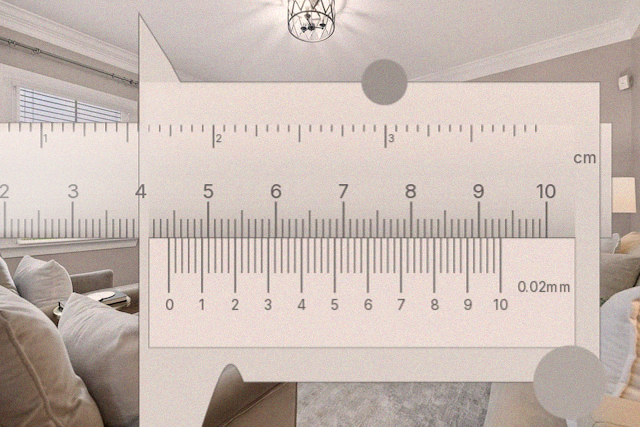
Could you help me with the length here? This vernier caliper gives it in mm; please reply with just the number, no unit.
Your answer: 44.2
